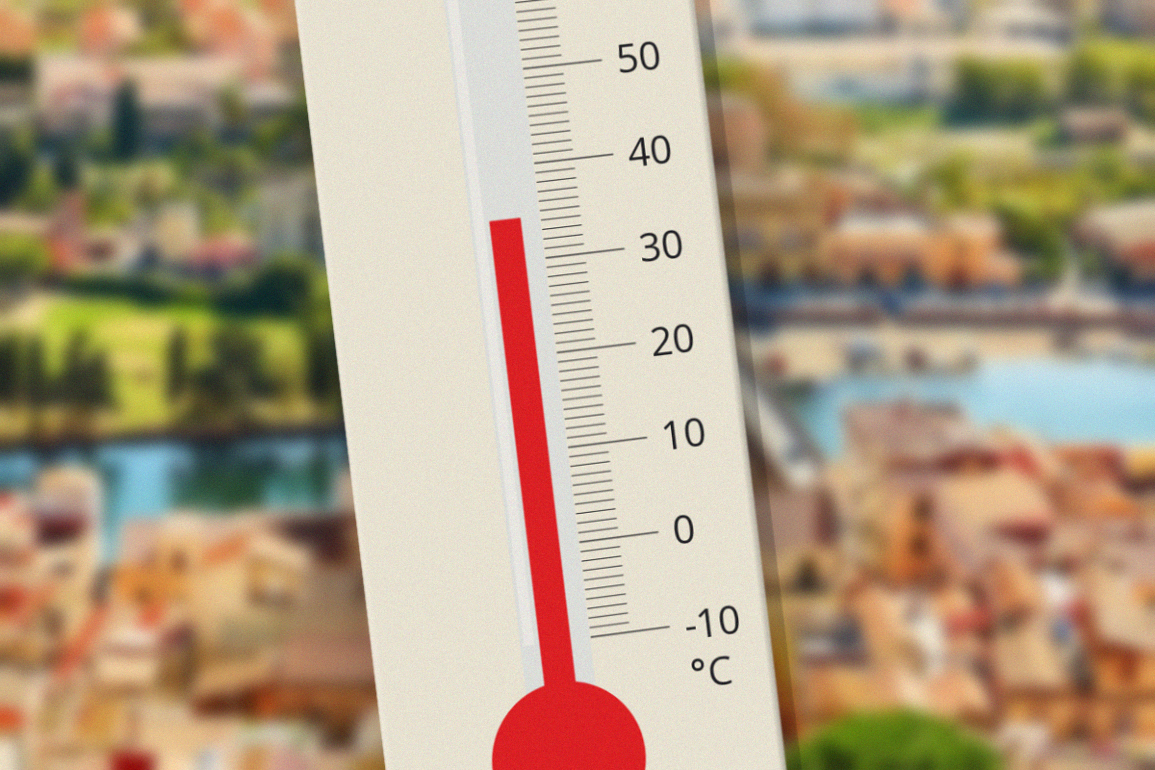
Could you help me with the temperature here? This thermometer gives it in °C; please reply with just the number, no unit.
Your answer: 34.5
